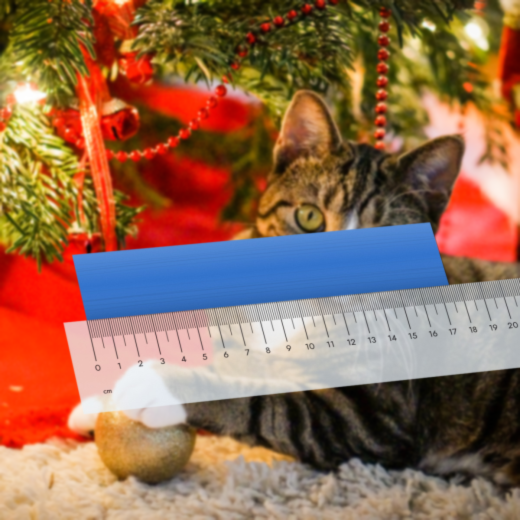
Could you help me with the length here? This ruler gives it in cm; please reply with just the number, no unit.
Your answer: 17.5
